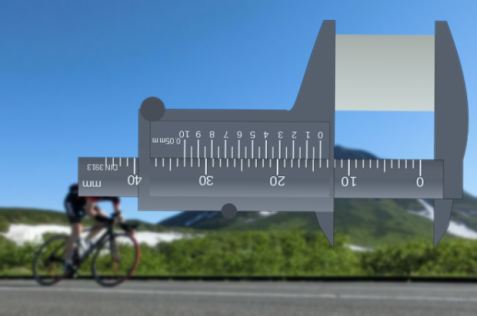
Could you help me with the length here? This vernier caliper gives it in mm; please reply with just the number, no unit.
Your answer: 14.0
